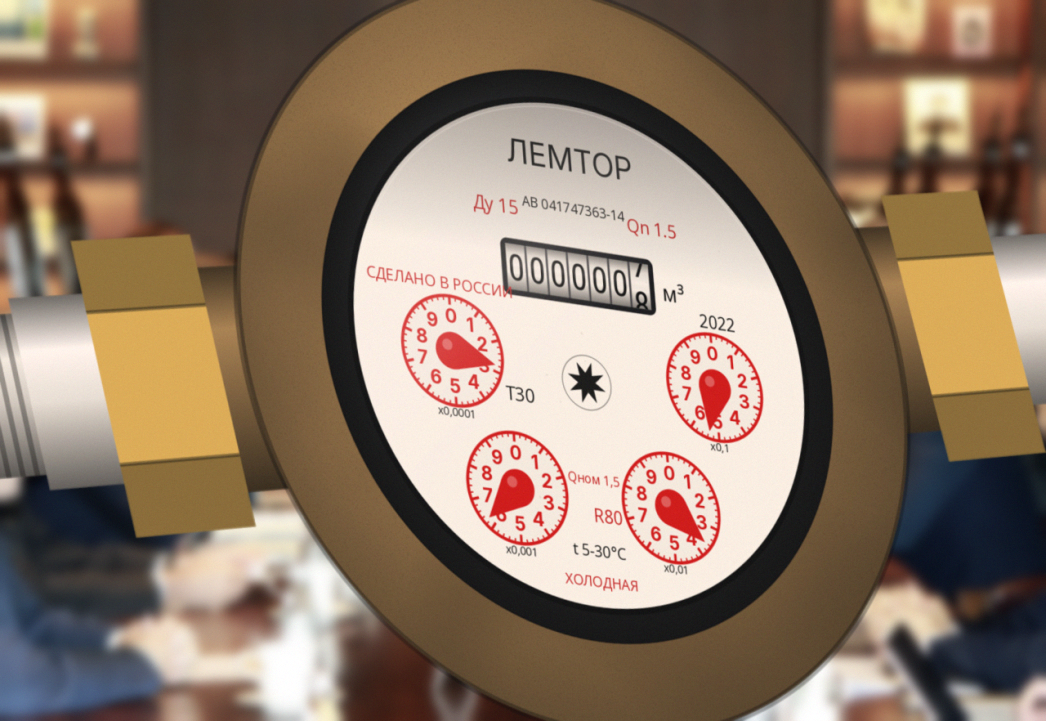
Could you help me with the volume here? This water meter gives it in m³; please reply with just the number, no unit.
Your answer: 7.5362
